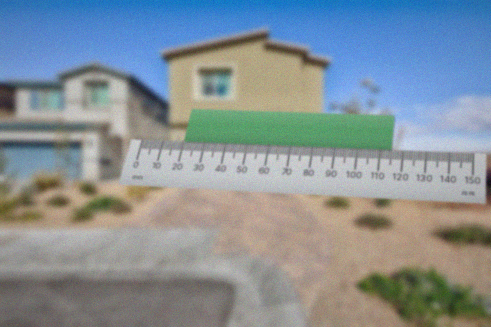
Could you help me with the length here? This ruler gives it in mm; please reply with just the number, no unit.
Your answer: 95
